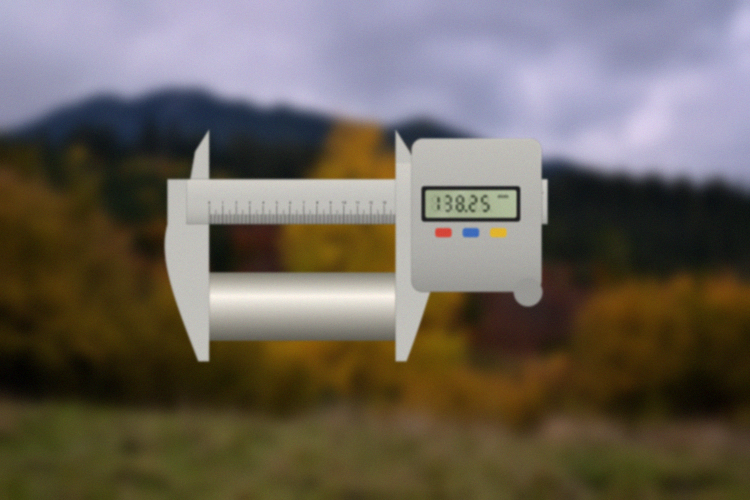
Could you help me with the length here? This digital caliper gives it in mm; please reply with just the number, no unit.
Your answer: 138.25
